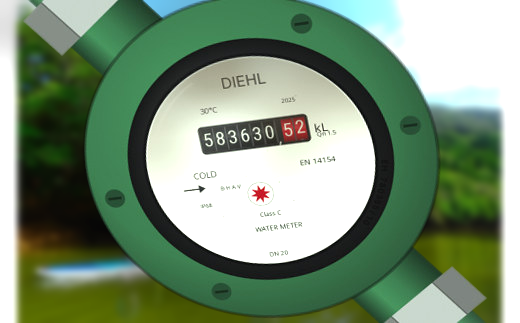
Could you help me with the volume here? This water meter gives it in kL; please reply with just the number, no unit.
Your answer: 583630.52
